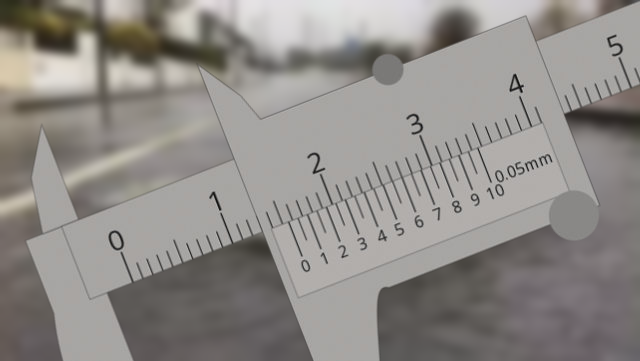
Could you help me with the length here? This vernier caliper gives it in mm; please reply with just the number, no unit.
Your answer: 15.6
